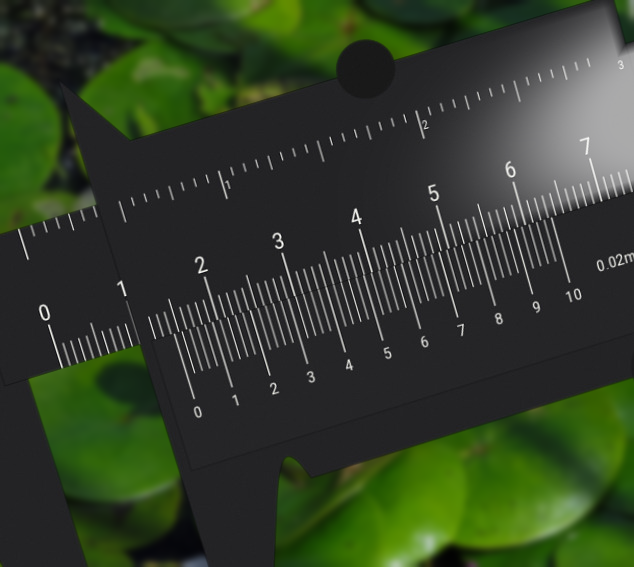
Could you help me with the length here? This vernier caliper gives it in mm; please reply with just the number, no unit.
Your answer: 14.4
